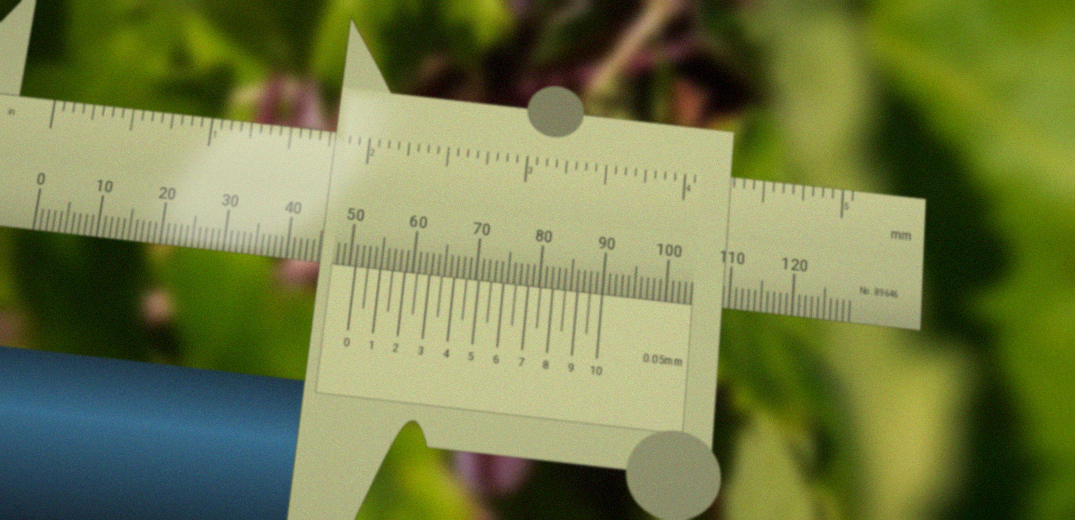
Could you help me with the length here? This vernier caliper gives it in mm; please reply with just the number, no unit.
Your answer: 51.0
